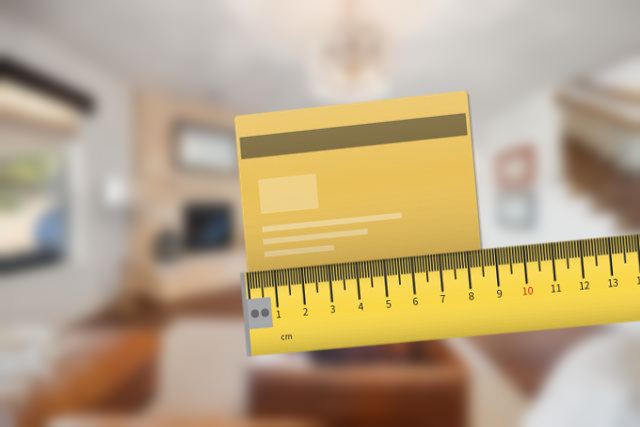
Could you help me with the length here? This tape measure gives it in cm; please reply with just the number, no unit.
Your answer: 8.5
